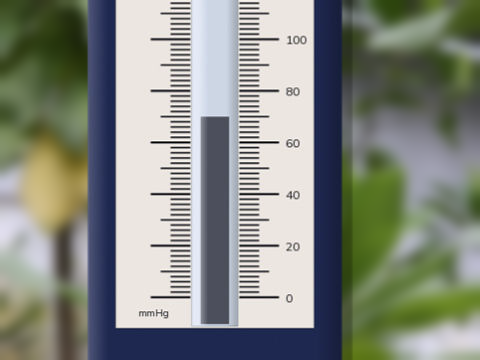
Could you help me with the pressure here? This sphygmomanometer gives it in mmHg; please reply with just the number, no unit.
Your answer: 70
